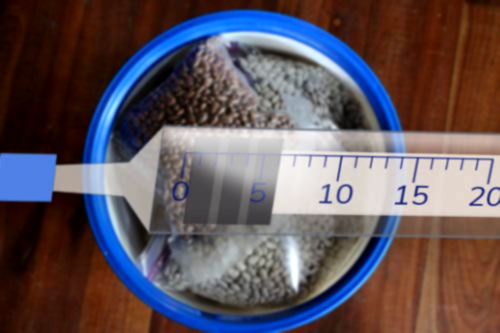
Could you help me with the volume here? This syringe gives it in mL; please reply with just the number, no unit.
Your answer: 0.5
